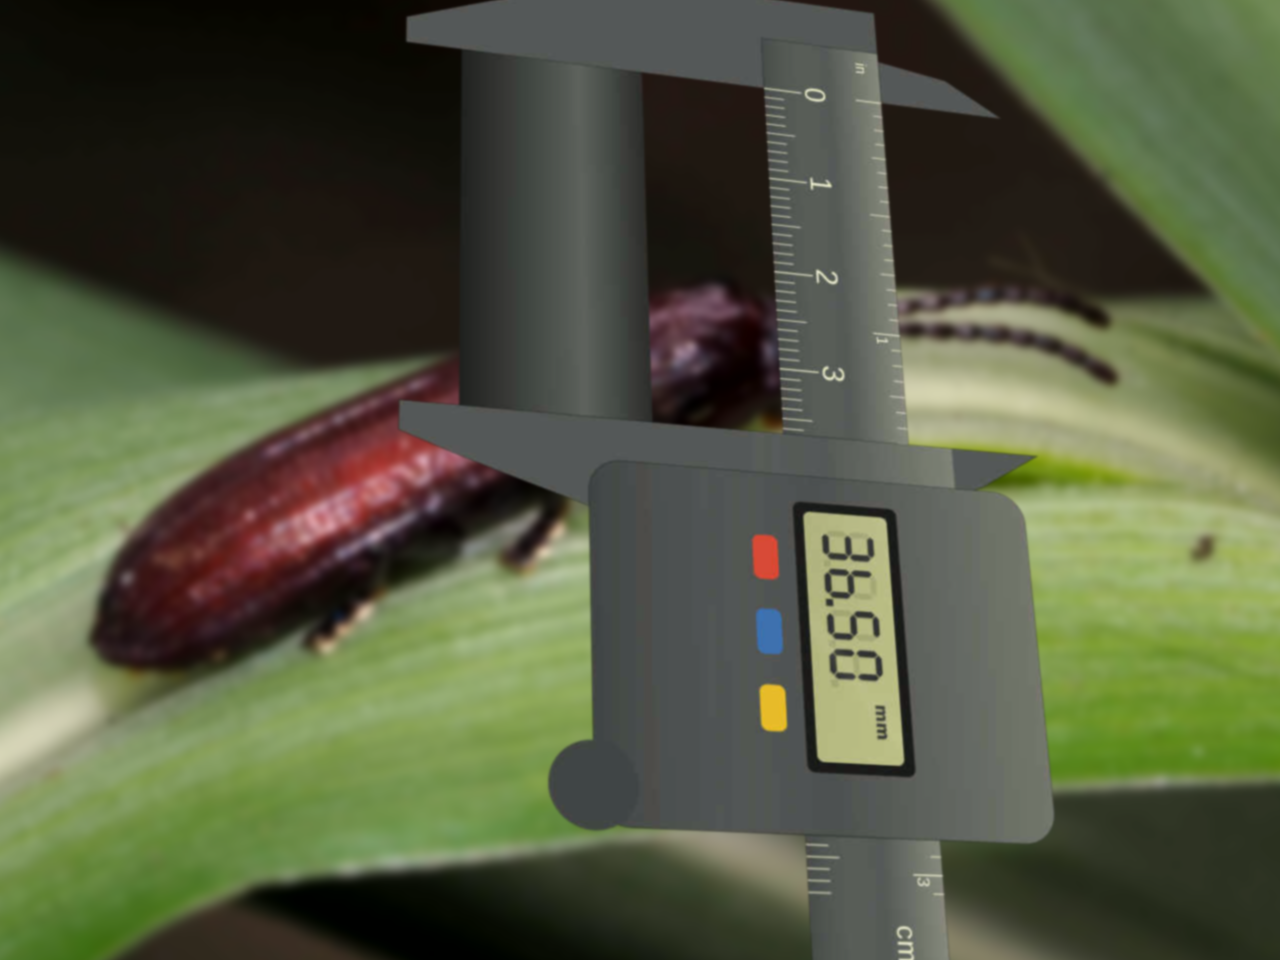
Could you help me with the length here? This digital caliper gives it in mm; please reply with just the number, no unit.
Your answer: 36.50
